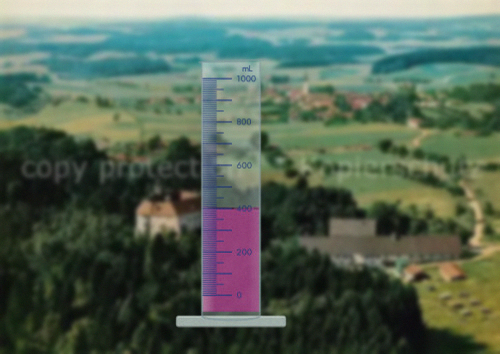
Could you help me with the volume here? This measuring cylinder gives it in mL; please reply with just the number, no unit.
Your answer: 400
